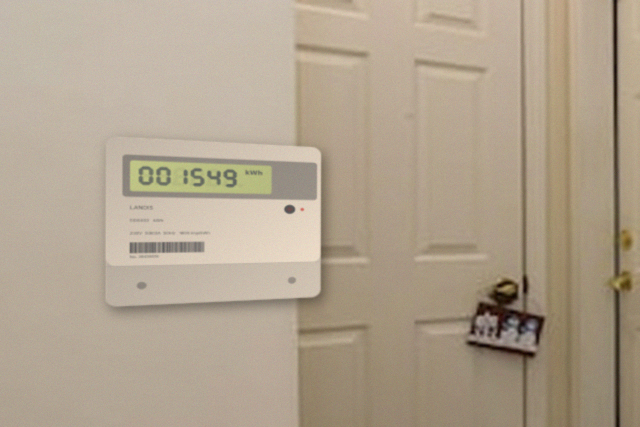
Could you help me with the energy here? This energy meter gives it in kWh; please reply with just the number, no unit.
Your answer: 1549
